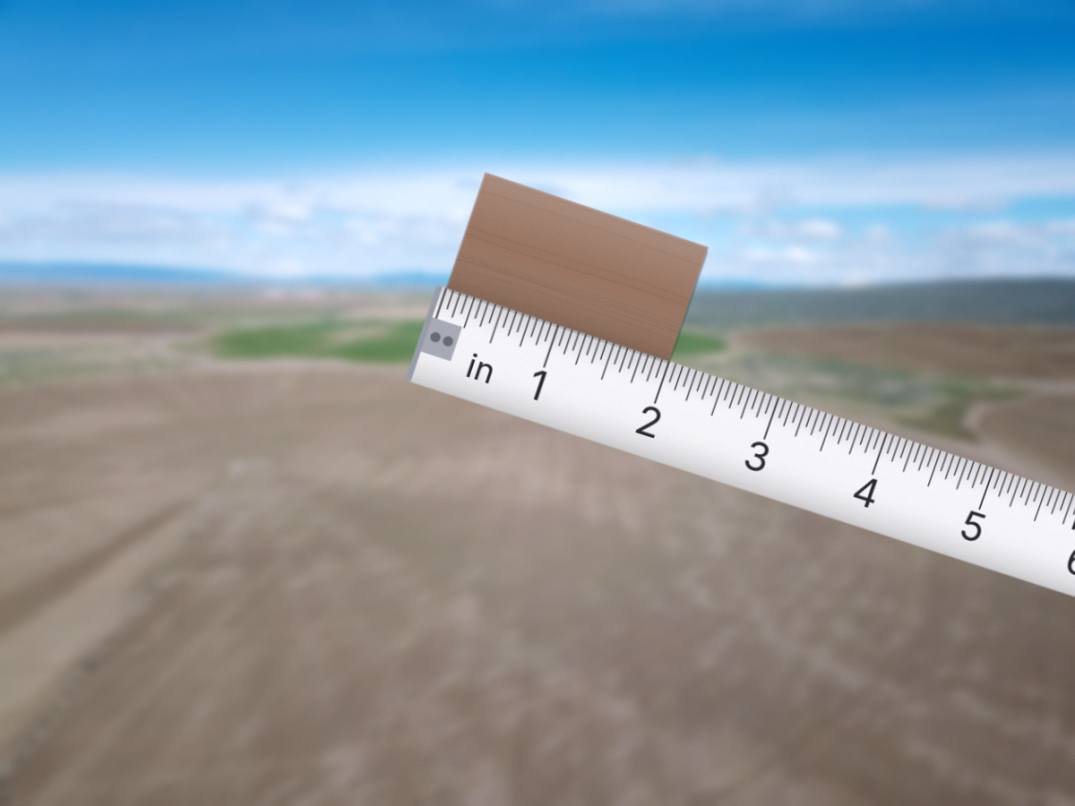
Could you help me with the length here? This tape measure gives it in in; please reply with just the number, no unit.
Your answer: 2
